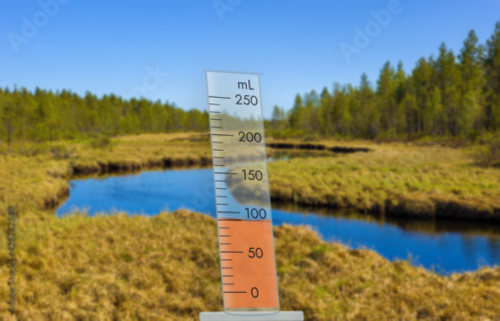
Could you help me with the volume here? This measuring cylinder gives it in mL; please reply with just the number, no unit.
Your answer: 90
